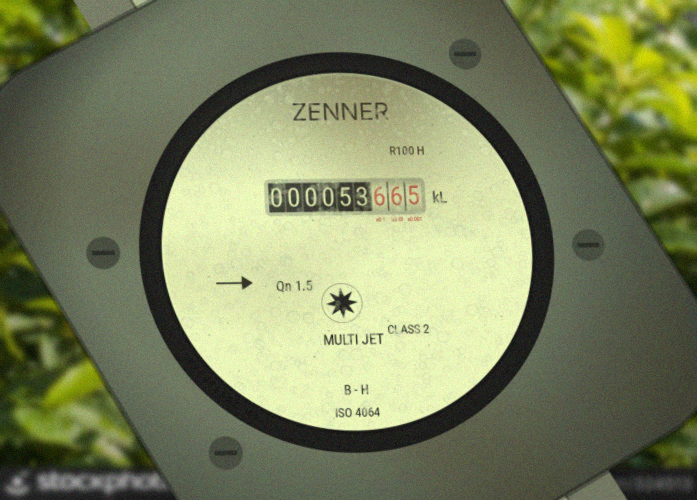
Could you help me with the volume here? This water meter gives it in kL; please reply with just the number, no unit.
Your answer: 53.665
